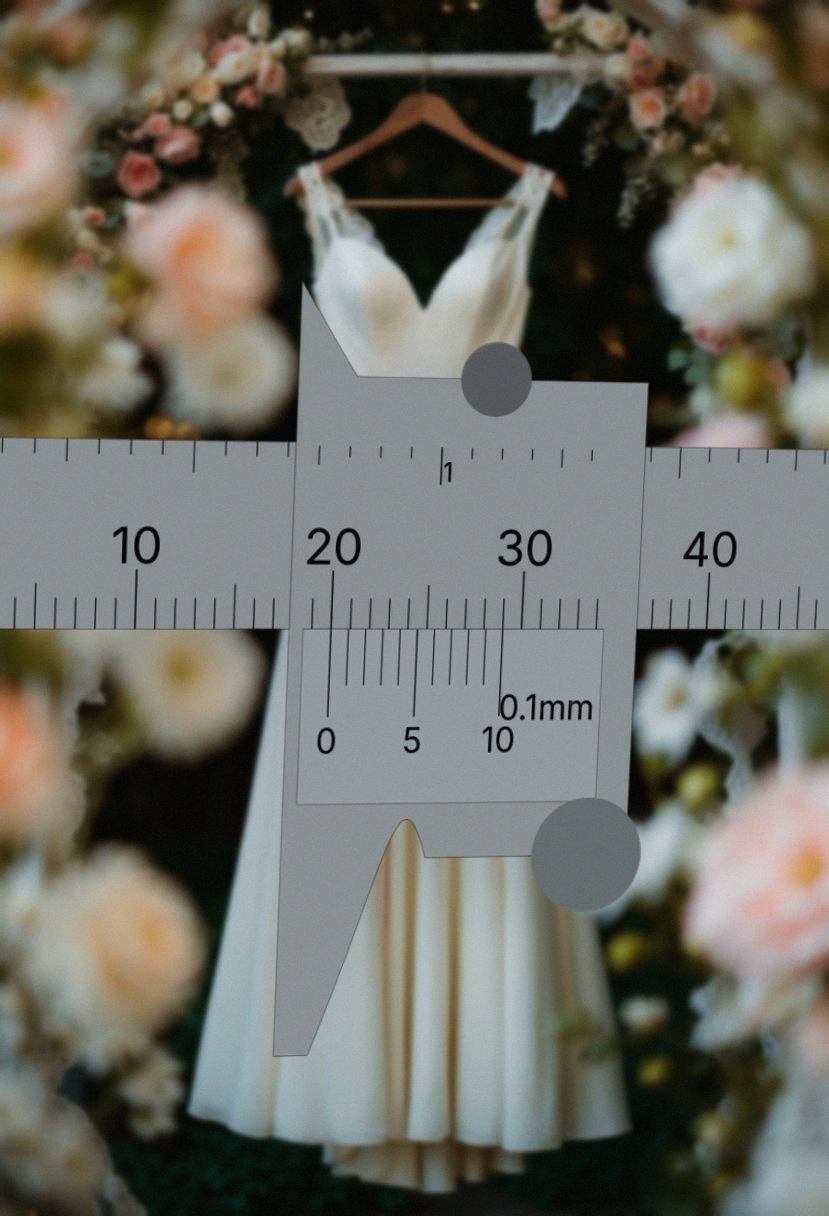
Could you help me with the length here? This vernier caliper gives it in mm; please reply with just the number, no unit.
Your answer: 20.0
